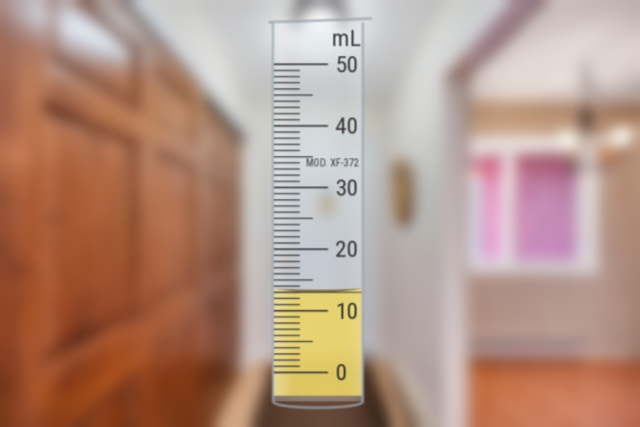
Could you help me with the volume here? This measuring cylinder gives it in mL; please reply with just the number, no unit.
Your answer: 13
